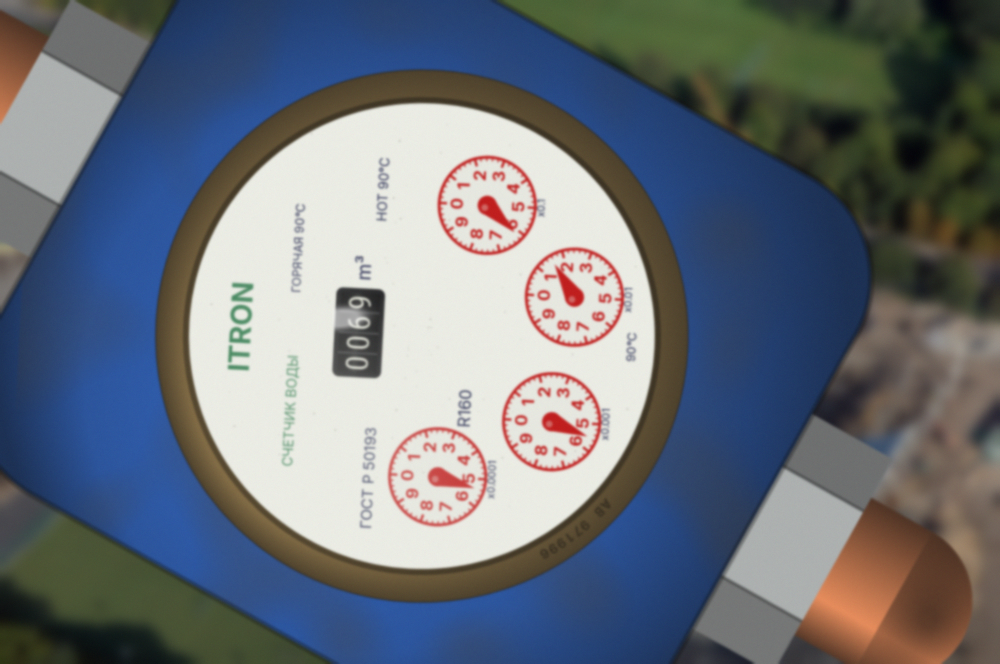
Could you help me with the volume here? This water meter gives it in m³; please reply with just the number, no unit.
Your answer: 69.6155
